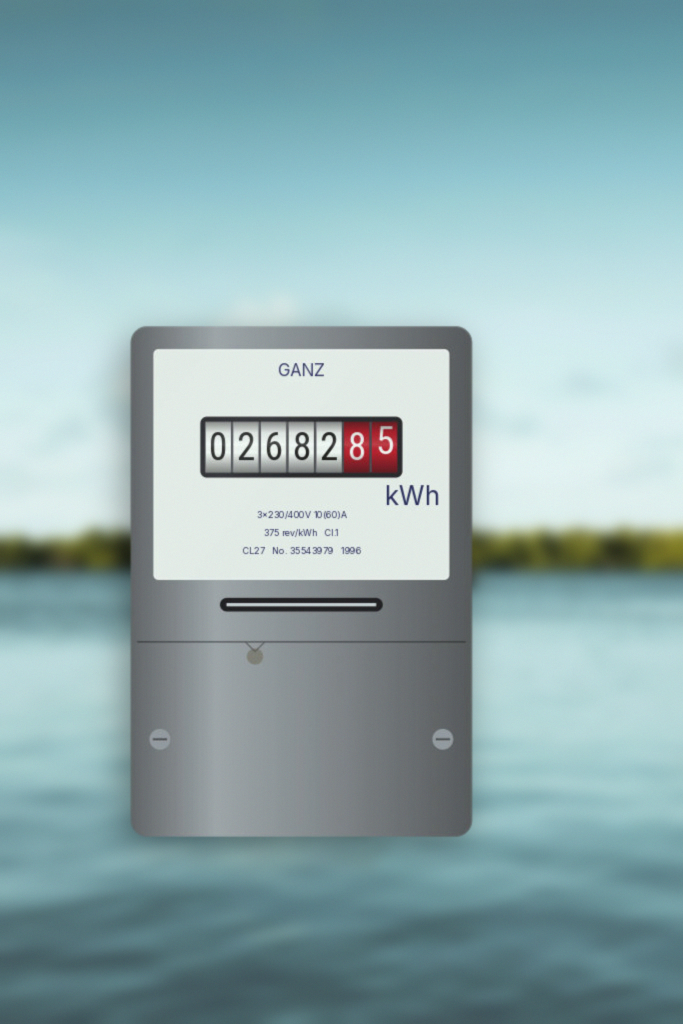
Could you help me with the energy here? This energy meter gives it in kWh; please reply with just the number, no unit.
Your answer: 2682.85
